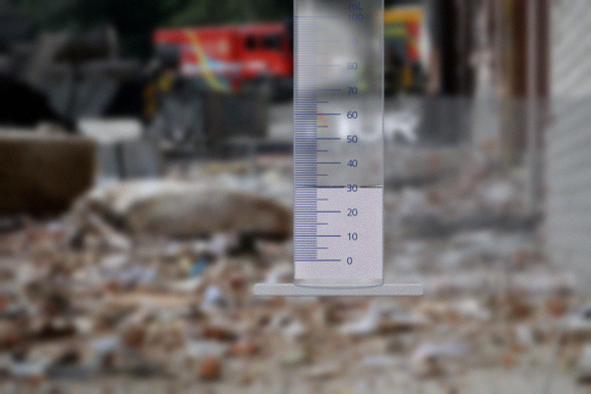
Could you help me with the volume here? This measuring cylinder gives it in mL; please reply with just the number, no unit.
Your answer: 30
